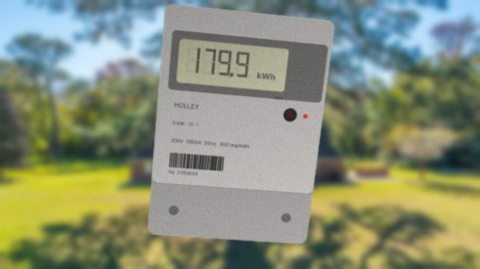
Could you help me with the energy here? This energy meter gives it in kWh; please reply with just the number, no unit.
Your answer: 179.9
